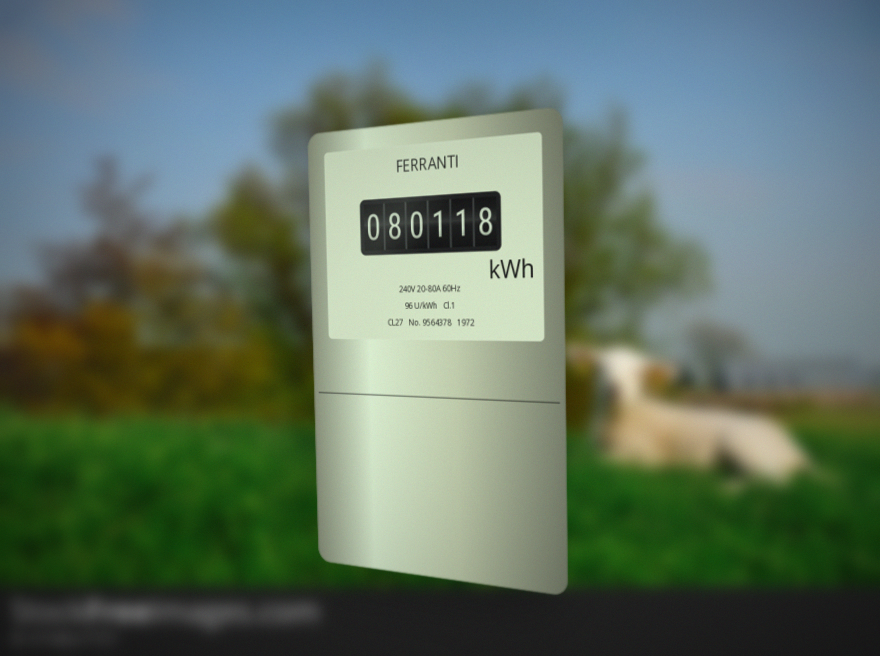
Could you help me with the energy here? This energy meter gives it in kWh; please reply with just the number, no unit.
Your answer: 80118
